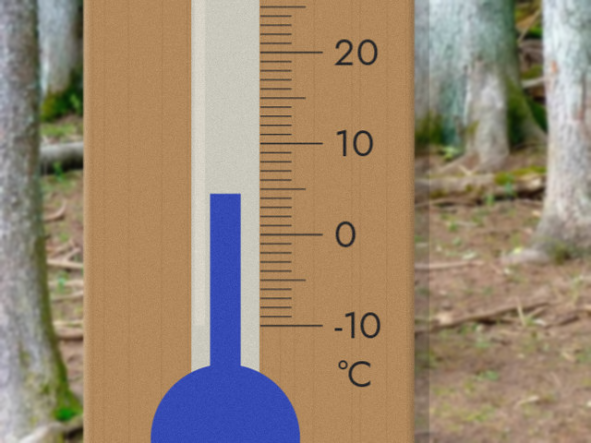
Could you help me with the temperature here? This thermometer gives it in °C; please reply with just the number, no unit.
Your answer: 4.5
